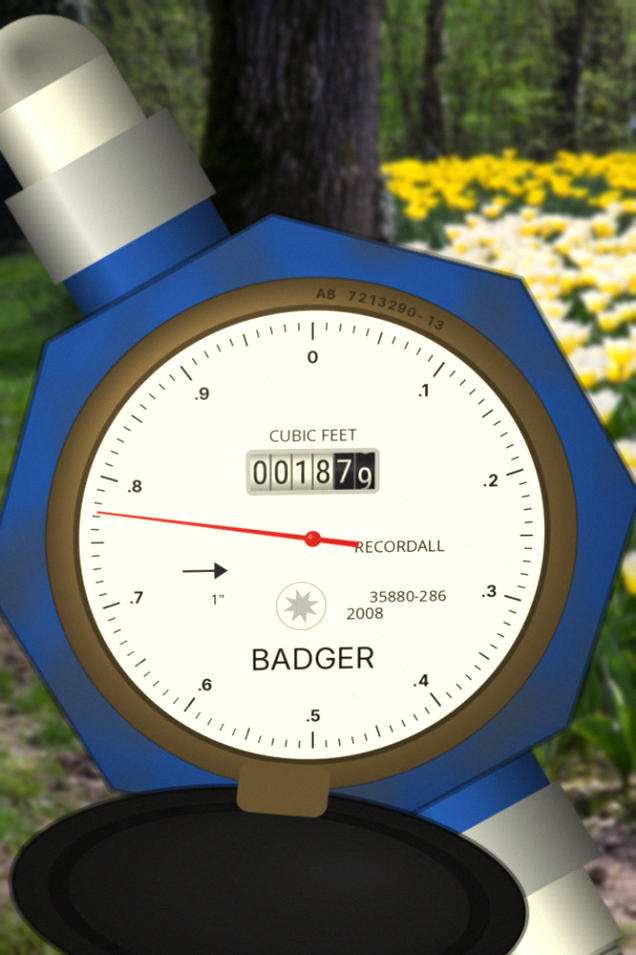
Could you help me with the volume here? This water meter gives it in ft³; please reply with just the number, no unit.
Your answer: 1878.77
